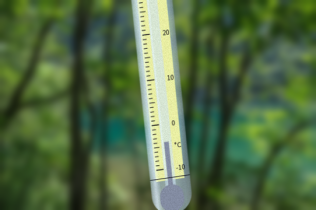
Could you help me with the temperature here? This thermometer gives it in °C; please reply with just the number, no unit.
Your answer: -4
